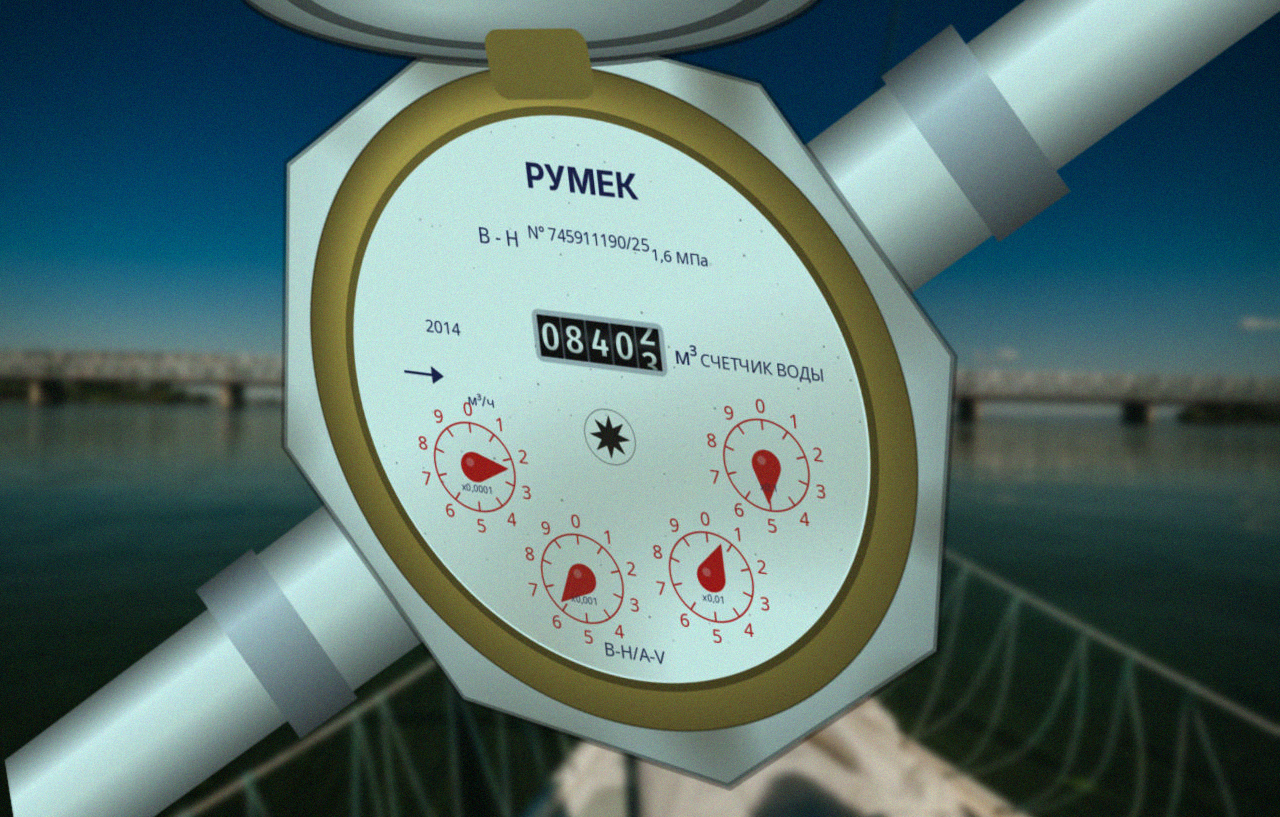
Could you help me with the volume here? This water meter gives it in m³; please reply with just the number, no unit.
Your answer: 8402.5062
